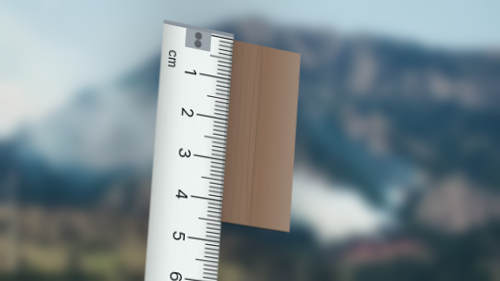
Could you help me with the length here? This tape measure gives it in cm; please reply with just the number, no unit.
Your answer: 4.5
